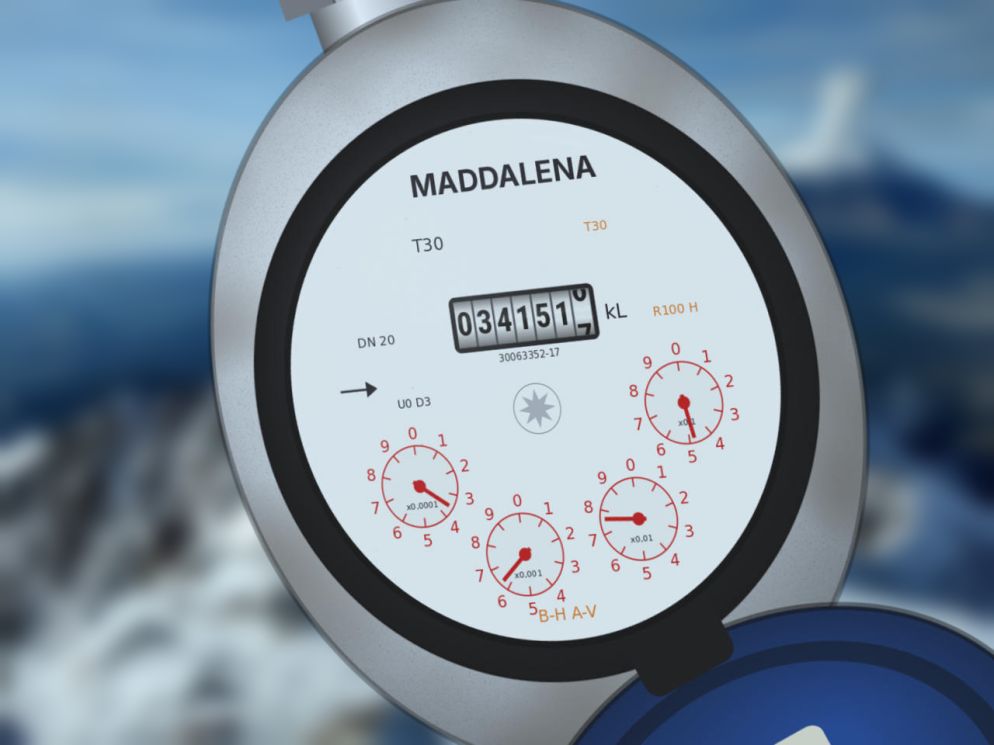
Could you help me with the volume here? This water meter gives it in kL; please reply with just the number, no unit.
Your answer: 341516.4763
